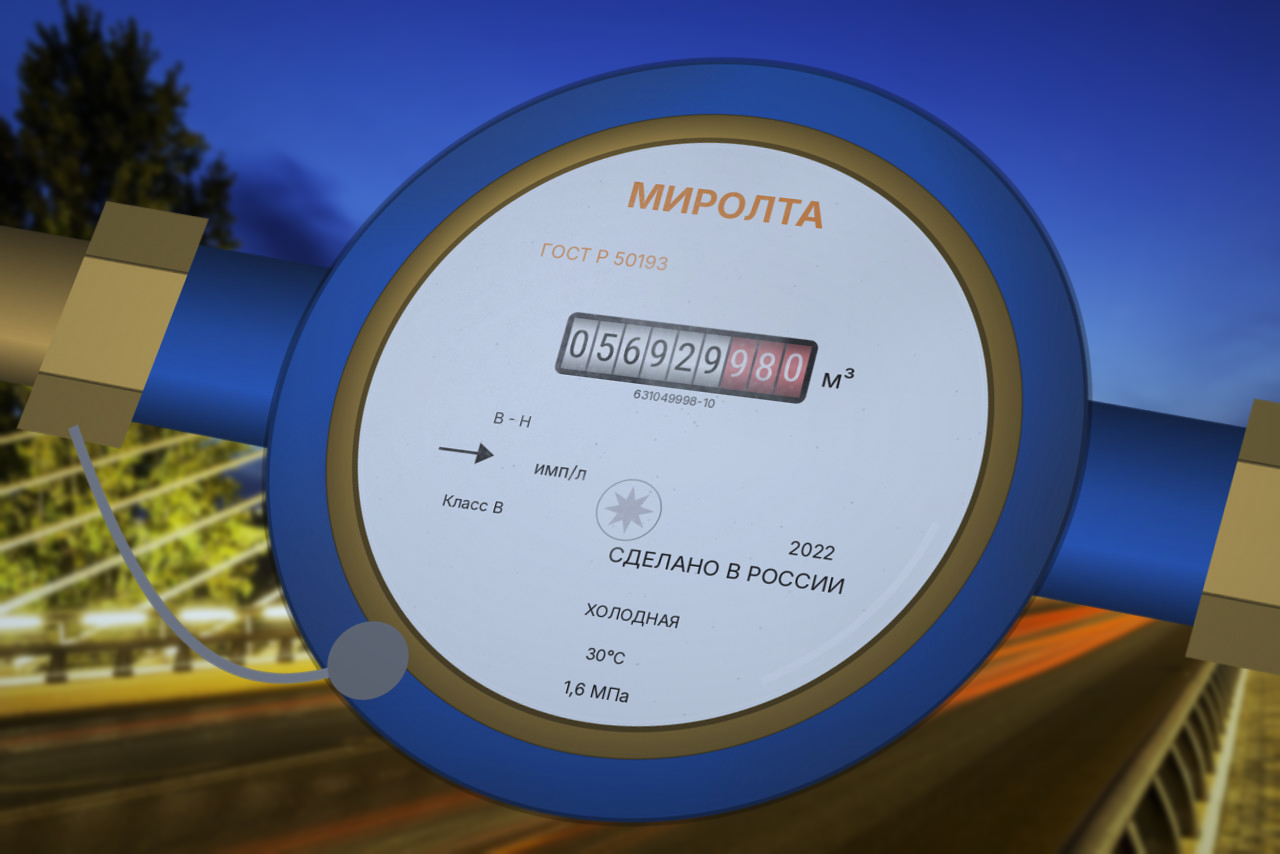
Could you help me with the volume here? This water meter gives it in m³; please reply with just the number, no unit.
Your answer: 56929.980
